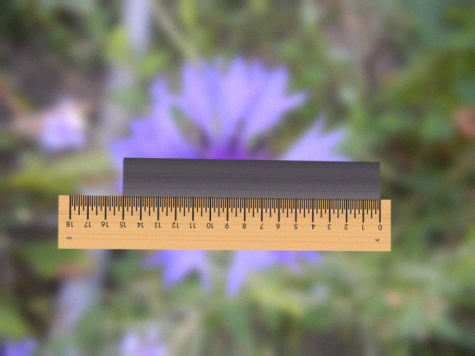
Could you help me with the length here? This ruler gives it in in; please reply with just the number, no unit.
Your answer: 15
